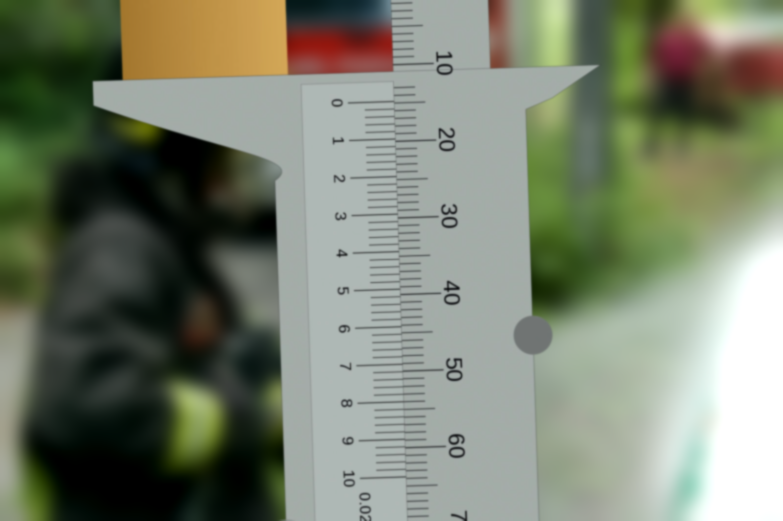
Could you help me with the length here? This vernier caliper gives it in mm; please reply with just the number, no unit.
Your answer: 14.8
